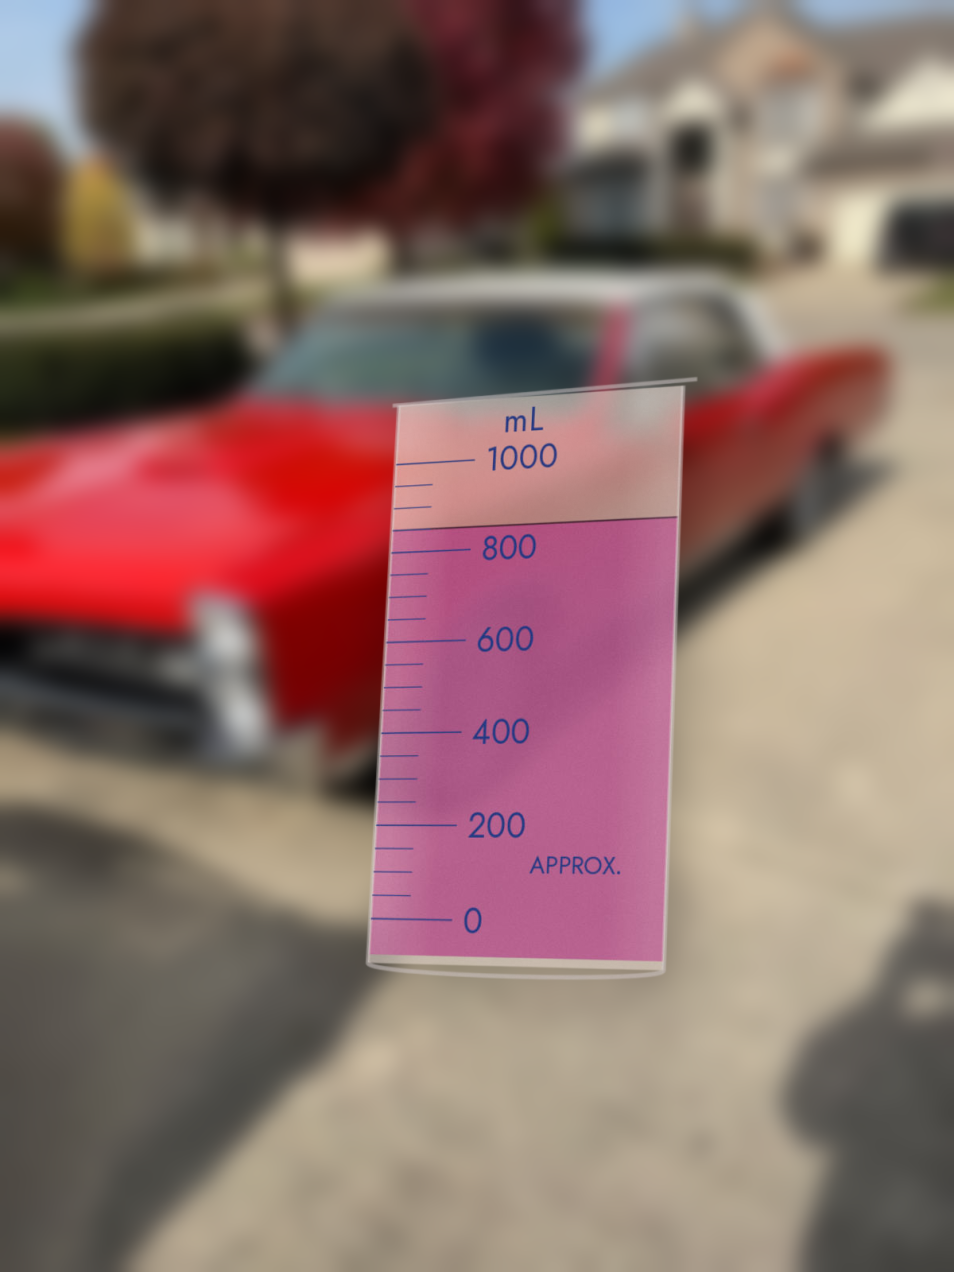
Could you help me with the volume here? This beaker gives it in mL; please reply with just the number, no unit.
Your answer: 850
